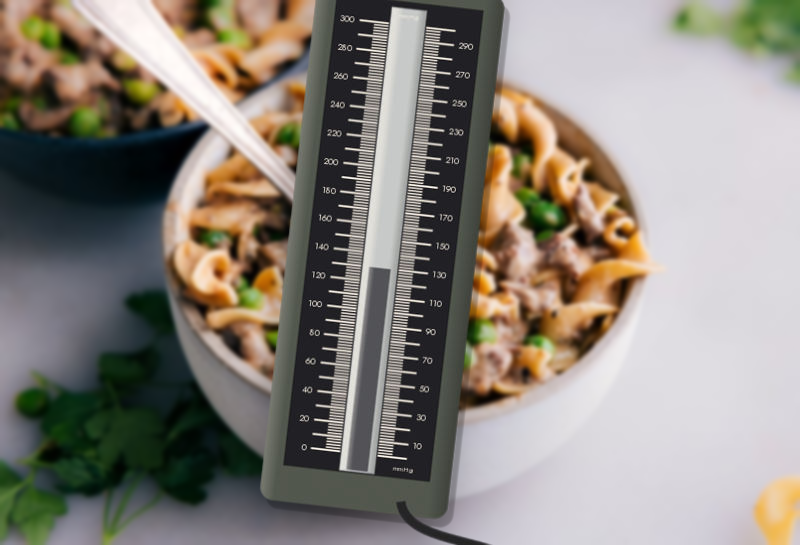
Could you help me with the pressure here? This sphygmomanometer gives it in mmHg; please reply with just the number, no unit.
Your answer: 130
